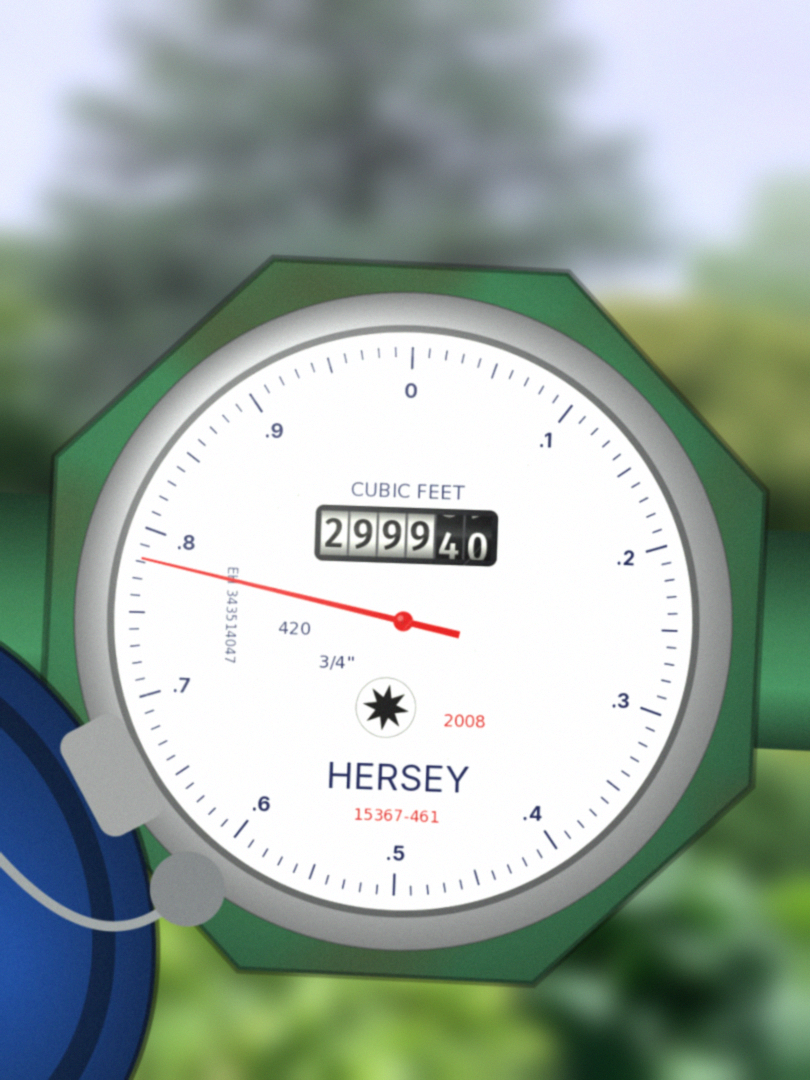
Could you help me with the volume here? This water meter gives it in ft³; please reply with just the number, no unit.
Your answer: 299939.78
